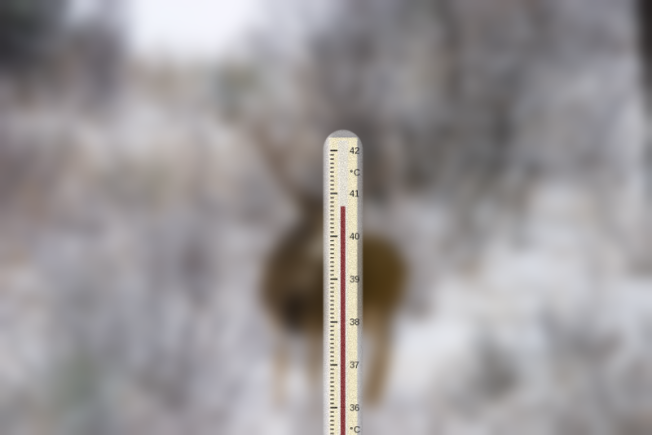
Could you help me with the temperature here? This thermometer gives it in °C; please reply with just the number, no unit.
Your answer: 40.7
